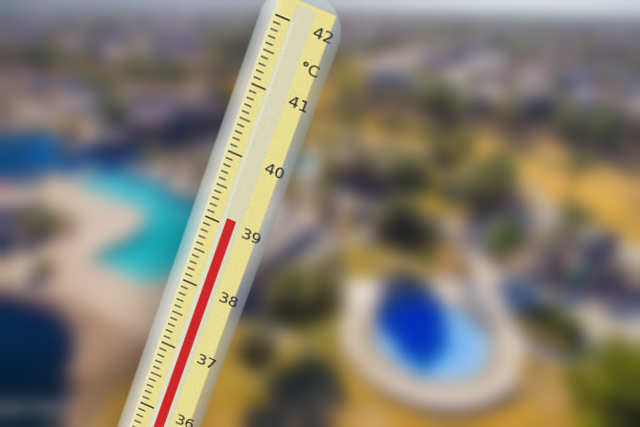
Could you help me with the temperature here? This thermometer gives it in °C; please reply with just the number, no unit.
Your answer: 39.1
